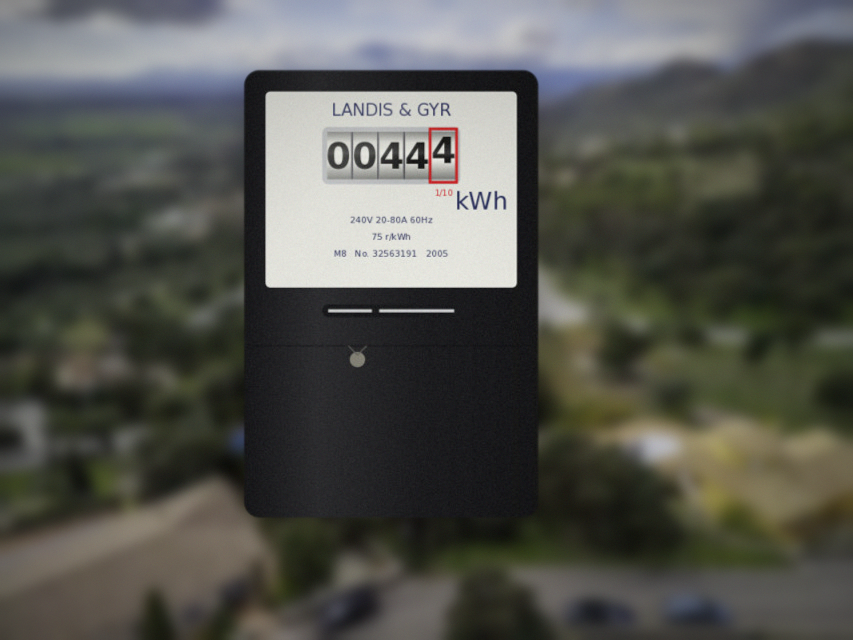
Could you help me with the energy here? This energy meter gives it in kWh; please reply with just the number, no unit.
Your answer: 44.4
